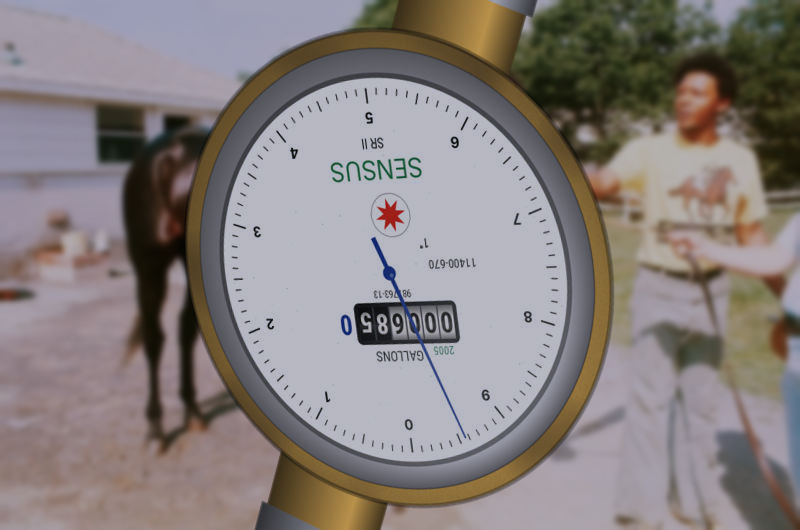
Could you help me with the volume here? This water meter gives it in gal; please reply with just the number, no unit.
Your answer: 6849.4
